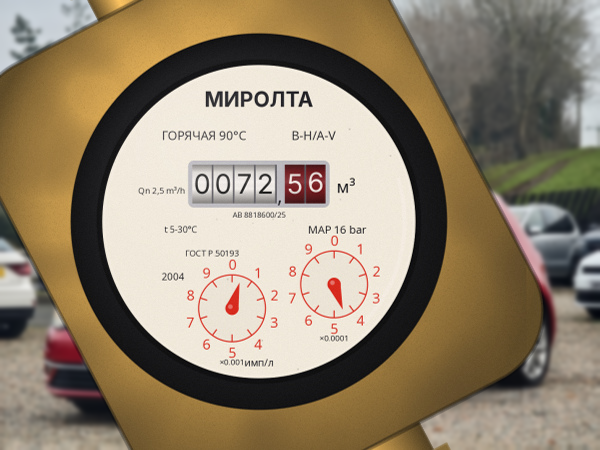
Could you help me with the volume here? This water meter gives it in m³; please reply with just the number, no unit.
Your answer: 72.5604
